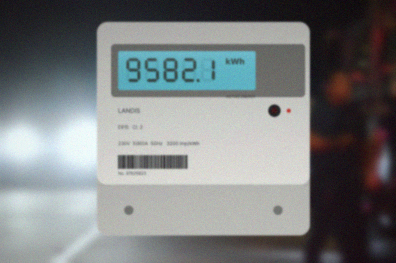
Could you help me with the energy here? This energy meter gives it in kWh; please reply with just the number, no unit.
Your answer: 9582.1
